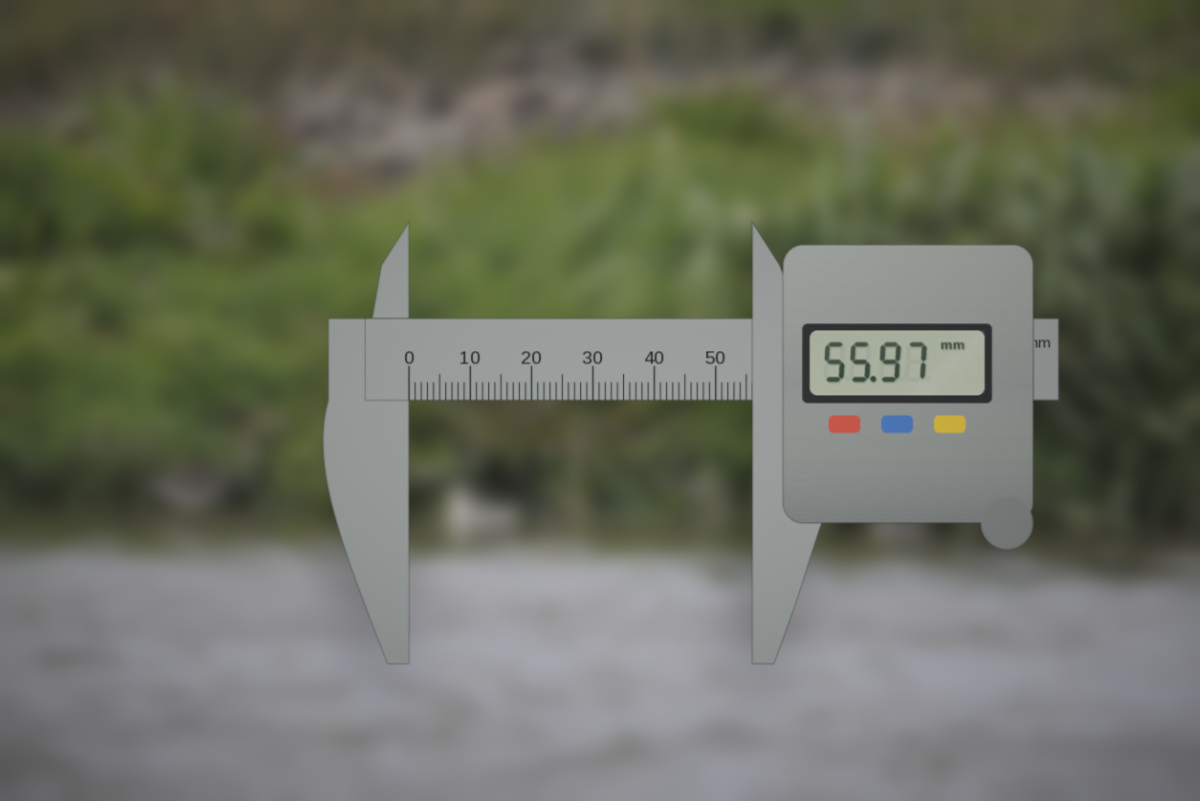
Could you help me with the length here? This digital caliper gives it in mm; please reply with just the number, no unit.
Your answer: 55.97
